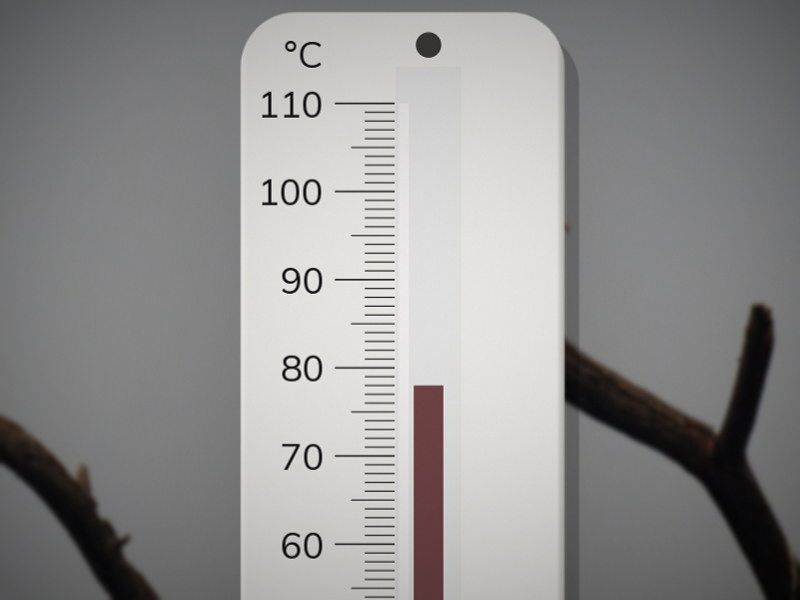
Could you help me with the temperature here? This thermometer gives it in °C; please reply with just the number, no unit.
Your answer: 78
